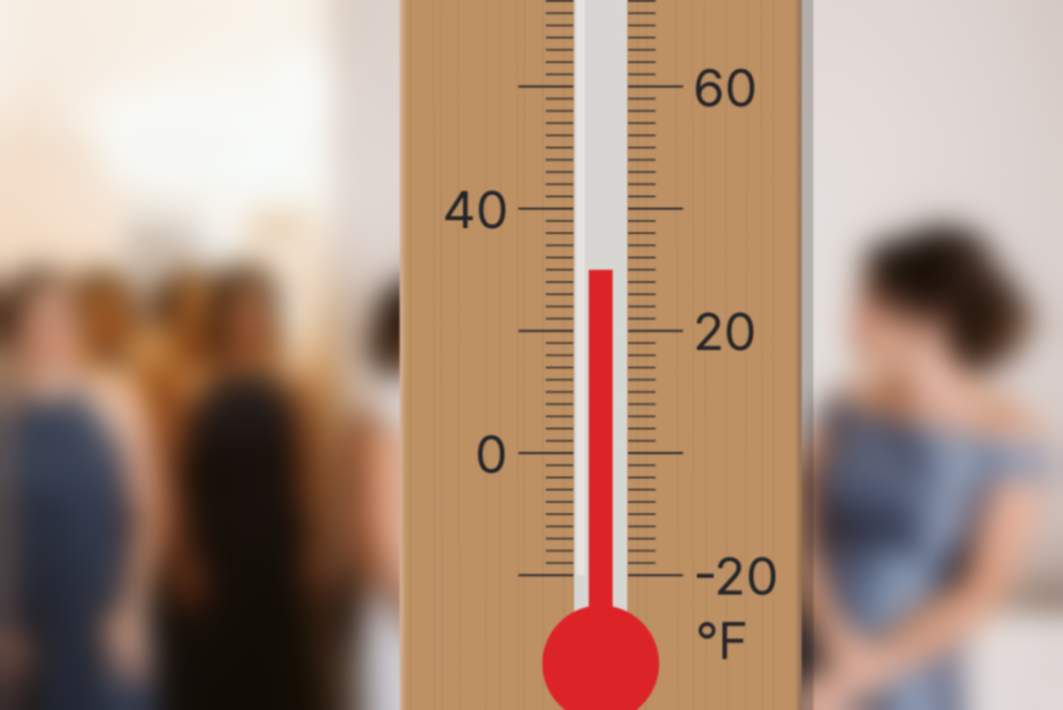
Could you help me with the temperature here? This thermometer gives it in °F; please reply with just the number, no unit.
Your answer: 30
